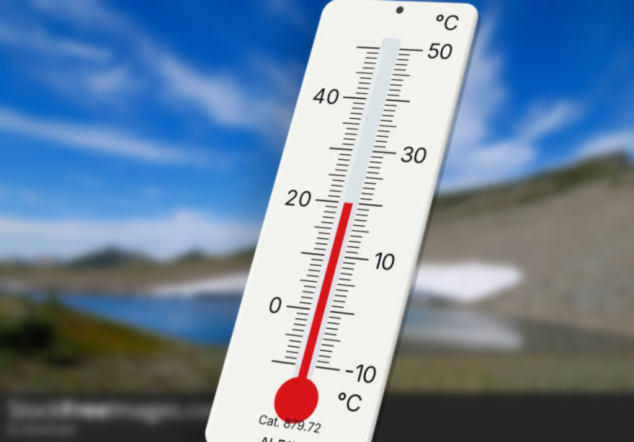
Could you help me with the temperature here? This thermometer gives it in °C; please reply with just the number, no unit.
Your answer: 20
